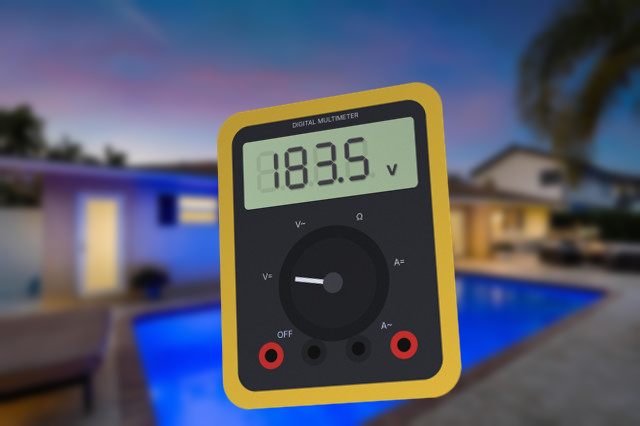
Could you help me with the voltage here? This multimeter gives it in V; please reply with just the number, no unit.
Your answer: 183.5
